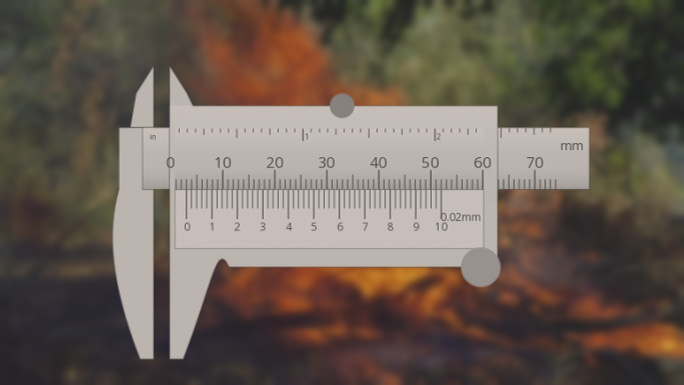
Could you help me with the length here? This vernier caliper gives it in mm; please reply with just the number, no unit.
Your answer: 3.0
